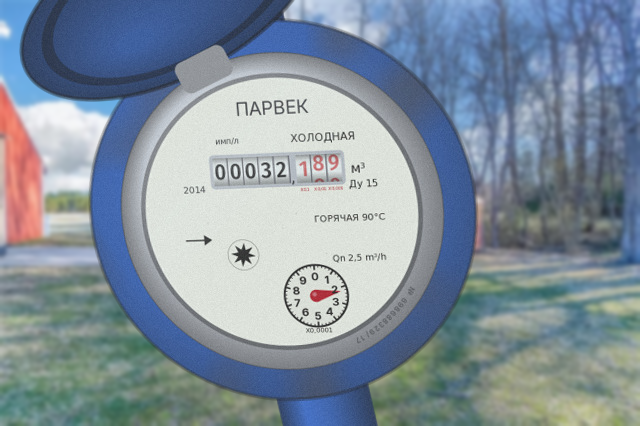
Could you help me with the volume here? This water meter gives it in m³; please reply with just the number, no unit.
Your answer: 32.1892
